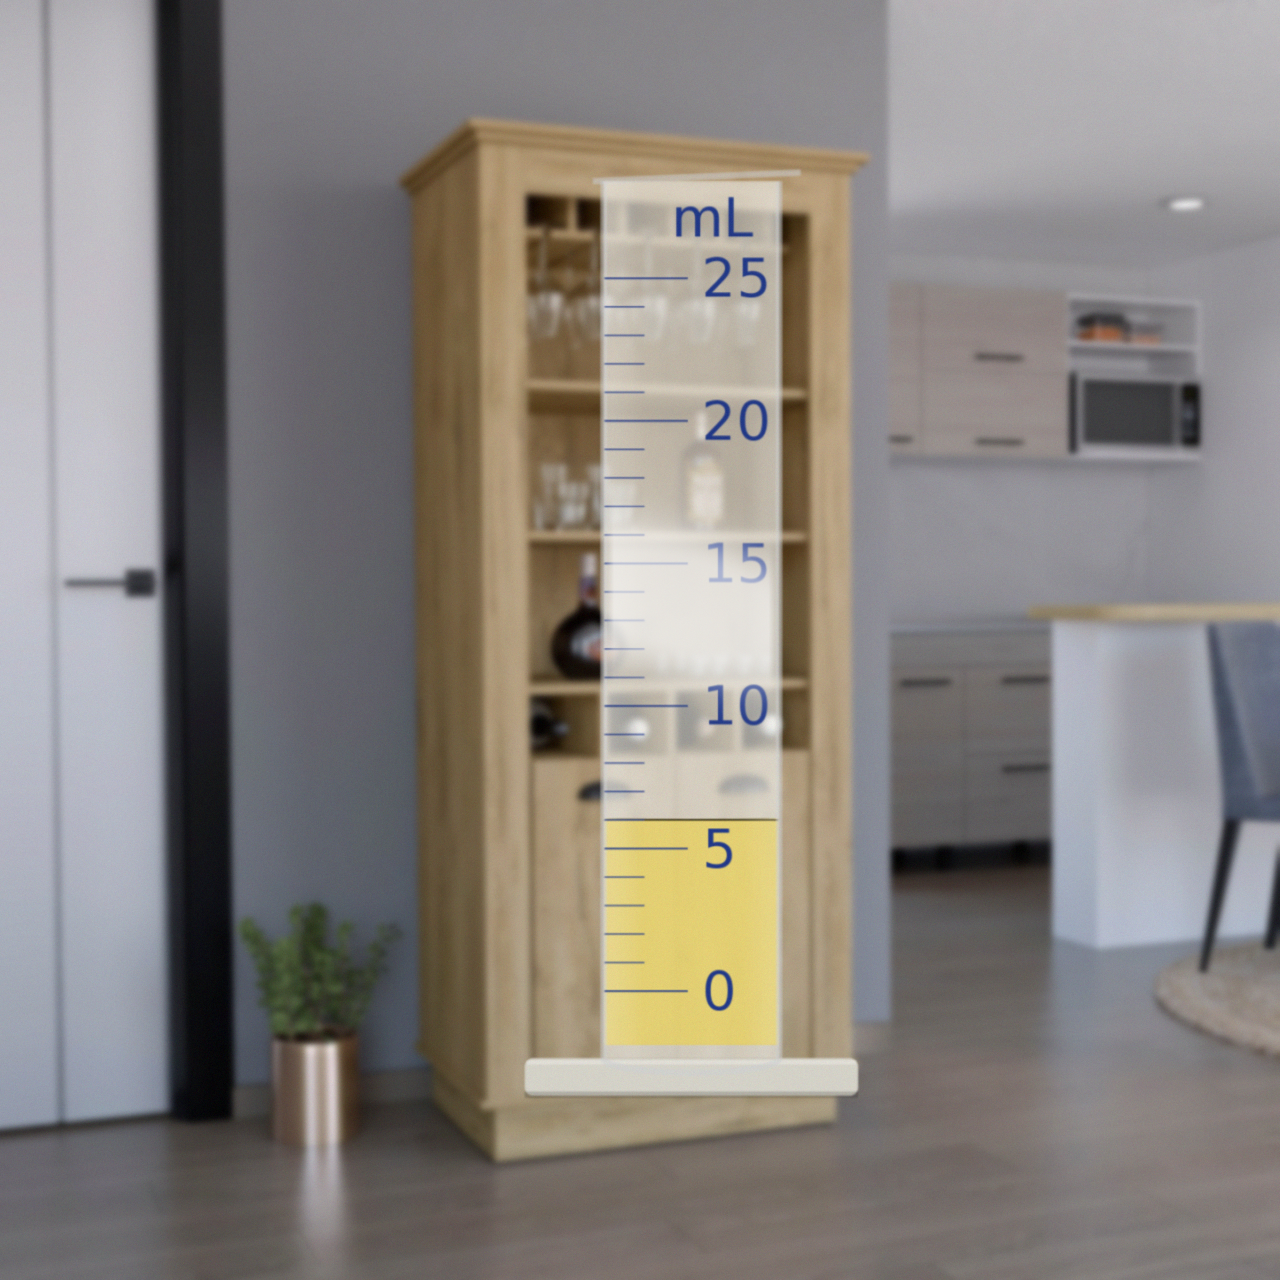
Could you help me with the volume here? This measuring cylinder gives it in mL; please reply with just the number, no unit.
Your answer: 6
